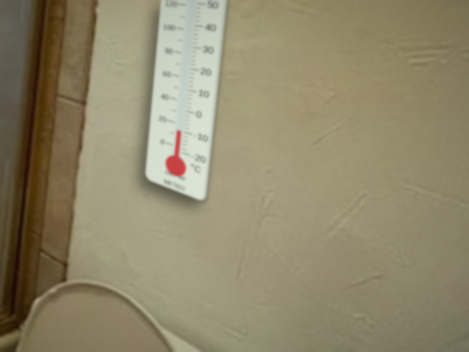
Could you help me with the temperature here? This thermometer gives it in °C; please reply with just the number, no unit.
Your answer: -10
